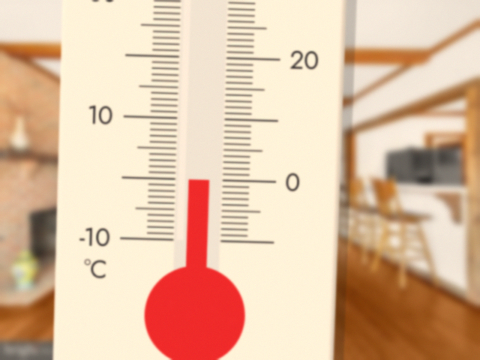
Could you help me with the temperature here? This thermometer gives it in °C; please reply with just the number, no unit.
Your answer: 0
